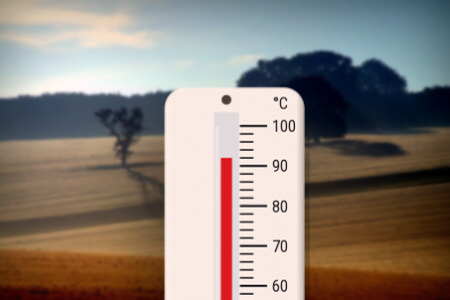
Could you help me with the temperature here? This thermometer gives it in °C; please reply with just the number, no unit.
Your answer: 92
